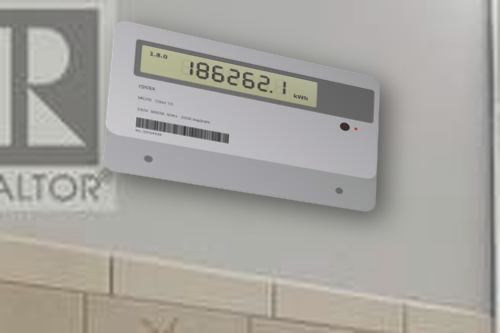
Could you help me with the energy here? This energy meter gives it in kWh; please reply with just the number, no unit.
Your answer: 186262.1
